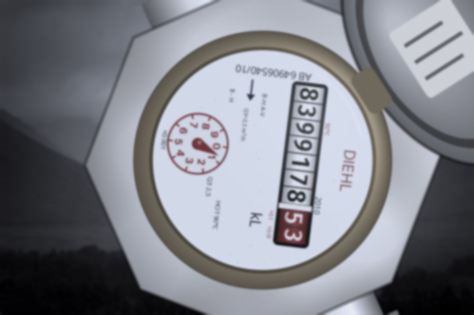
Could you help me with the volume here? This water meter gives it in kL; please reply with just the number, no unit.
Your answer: 8399178.530
